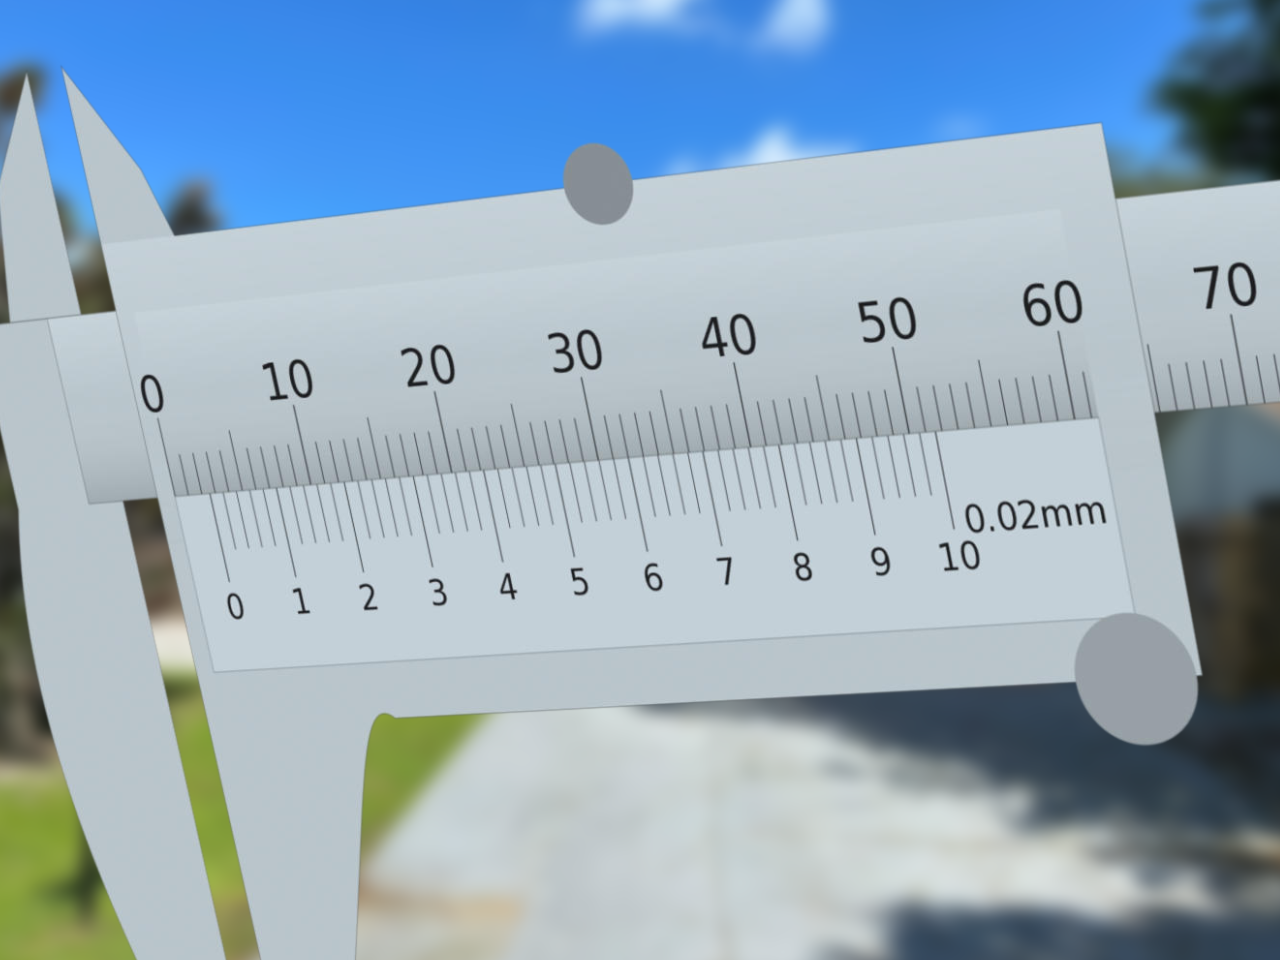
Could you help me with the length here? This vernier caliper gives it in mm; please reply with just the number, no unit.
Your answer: 2.6
